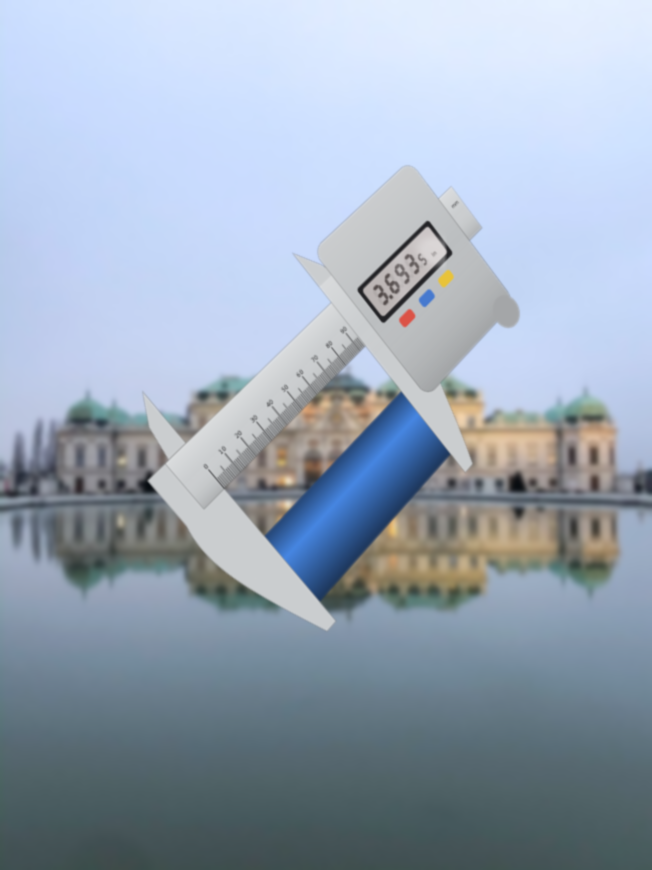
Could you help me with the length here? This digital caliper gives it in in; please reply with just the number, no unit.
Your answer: 3.6935
